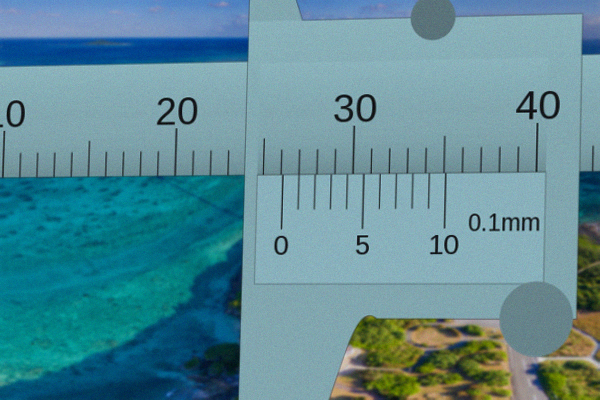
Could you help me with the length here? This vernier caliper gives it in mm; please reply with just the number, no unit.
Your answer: 26.1
